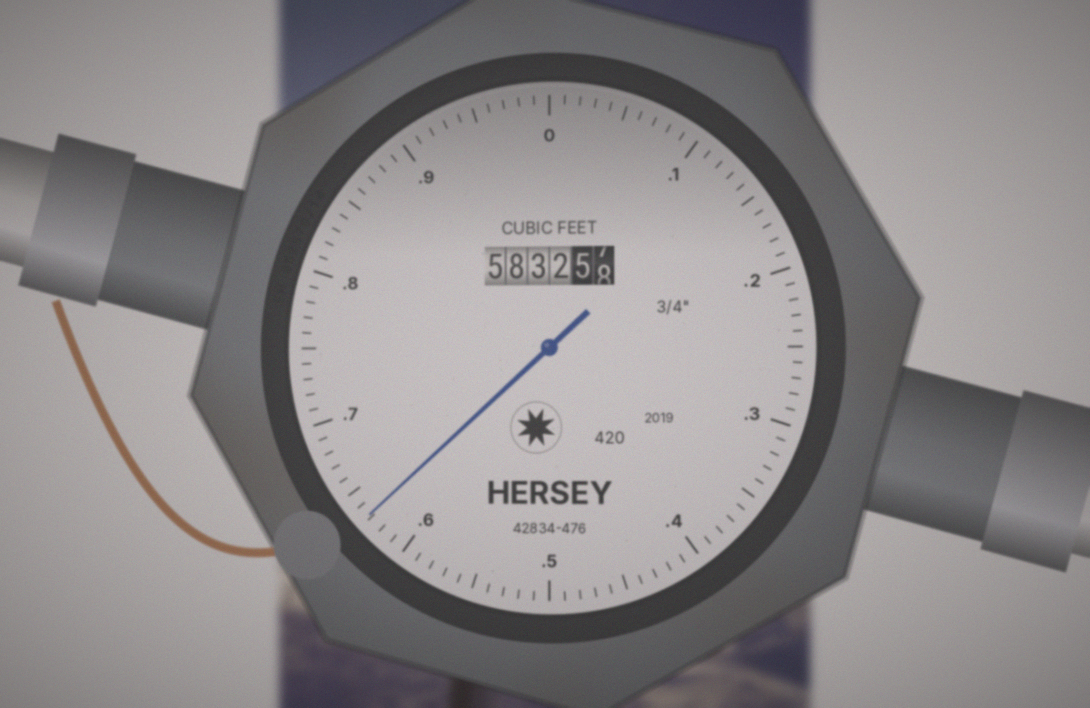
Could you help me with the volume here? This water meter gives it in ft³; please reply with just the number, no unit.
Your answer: 583257.63
